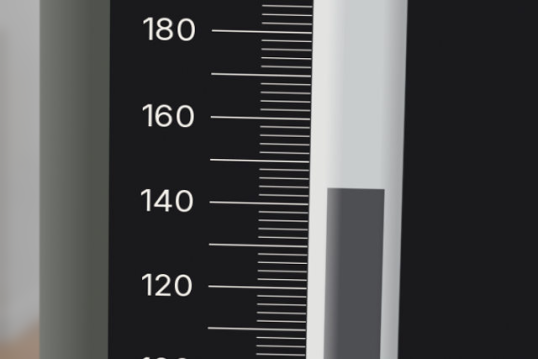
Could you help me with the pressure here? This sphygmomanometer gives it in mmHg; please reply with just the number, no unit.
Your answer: 144
